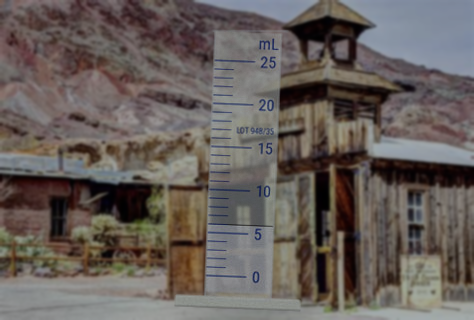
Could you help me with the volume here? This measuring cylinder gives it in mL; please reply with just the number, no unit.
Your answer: 6
